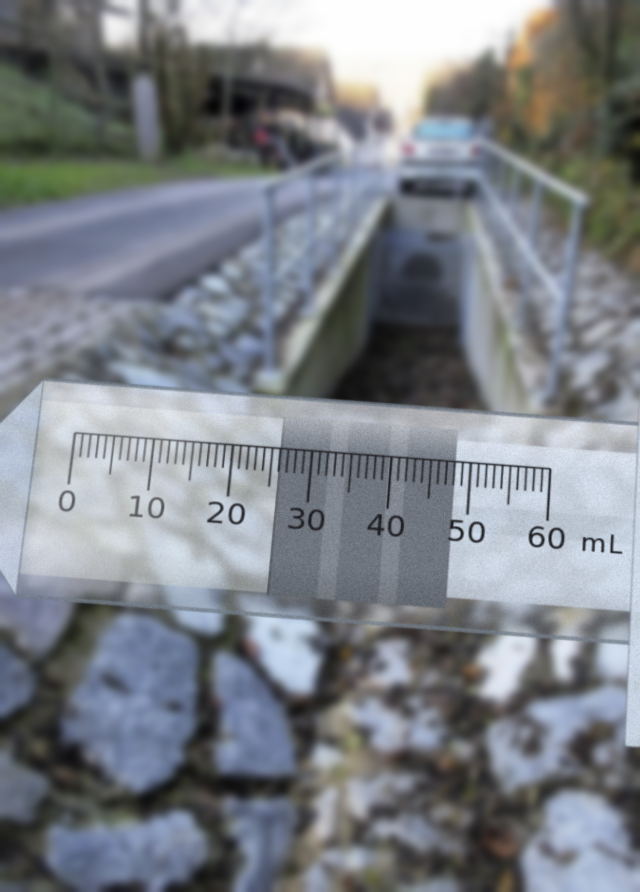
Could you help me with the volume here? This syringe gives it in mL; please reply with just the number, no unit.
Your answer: 26
